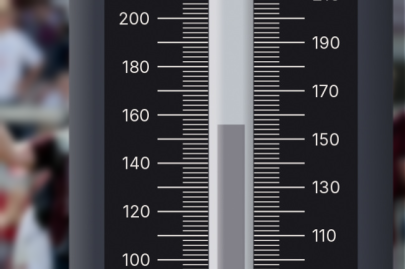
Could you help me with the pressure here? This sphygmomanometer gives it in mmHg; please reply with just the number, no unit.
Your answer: 156
